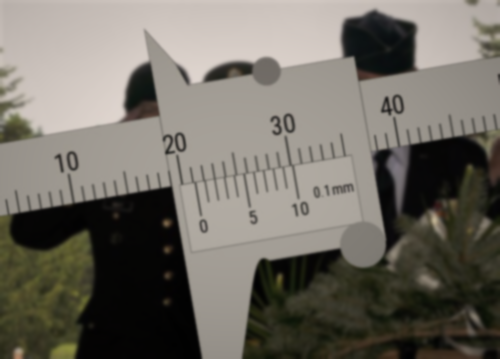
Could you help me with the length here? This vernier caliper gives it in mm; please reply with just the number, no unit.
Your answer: 21.2
